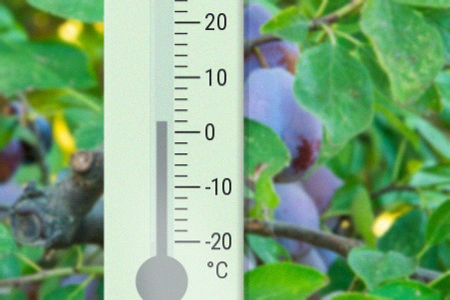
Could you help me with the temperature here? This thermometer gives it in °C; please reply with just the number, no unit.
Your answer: 2
